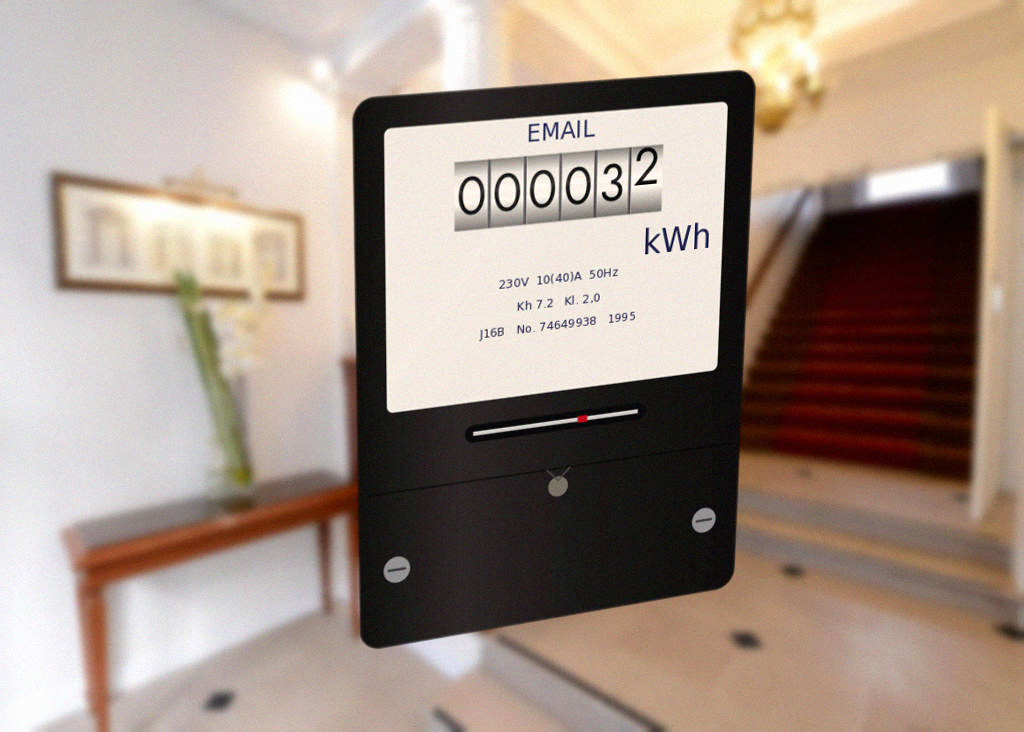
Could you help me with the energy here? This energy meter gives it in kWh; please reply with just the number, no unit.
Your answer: 32
